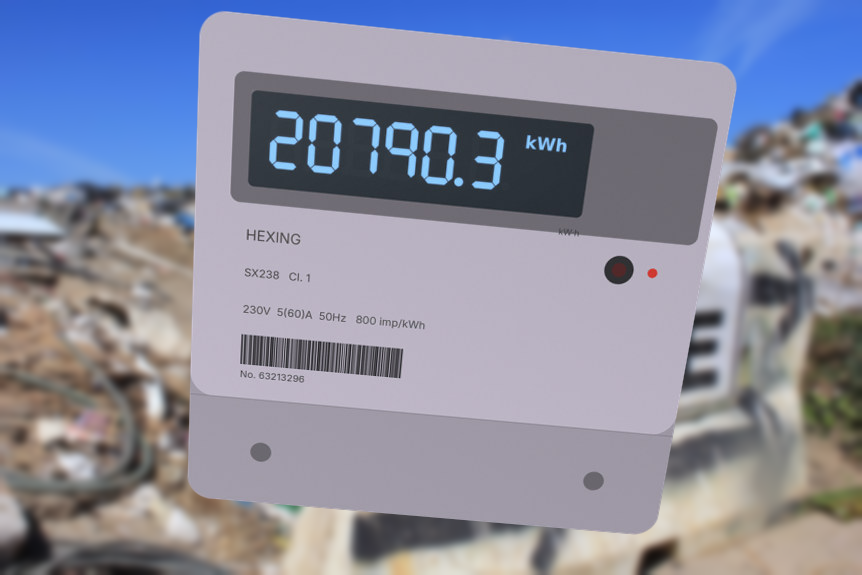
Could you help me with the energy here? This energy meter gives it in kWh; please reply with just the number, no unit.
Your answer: 20790.3
